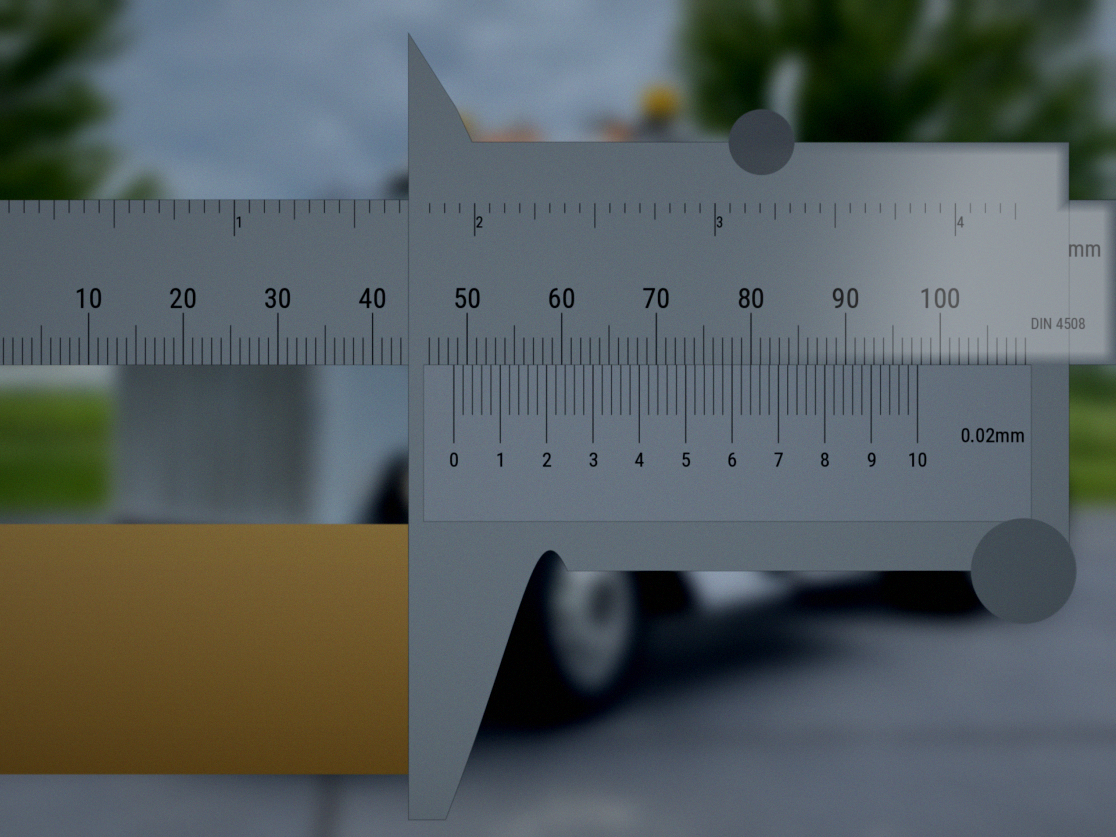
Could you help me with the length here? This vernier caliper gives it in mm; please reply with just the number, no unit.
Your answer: 48.6
